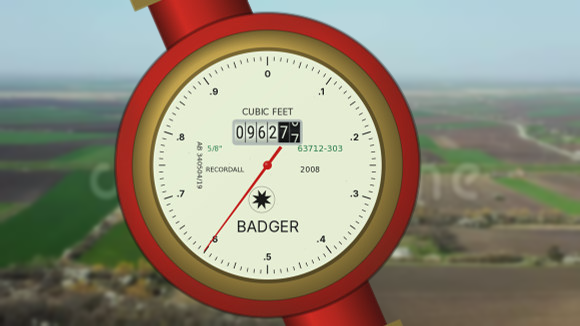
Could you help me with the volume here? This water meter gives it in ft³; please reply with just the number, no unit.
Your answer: 96276.60
